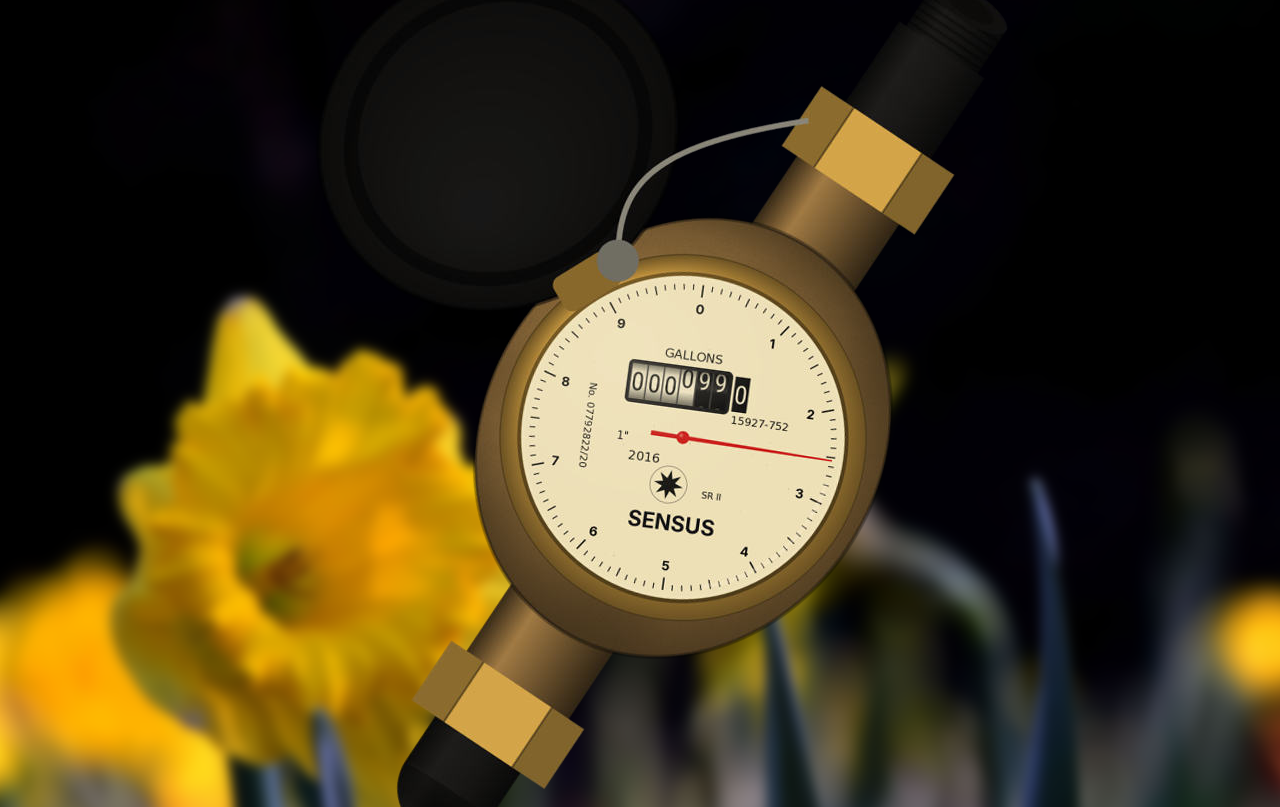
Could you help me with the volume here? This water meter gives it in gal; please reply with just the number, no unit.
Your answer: 992.5
